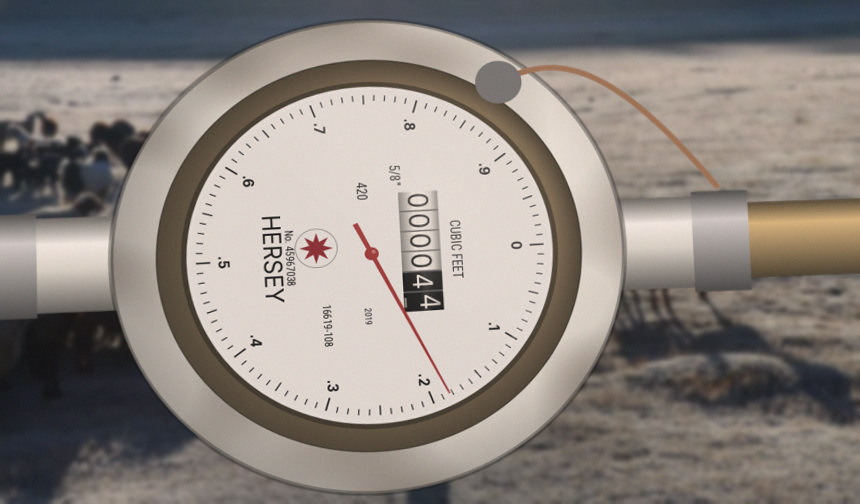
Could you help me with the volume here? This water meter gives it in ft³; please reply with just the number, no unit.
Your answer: 44.18
